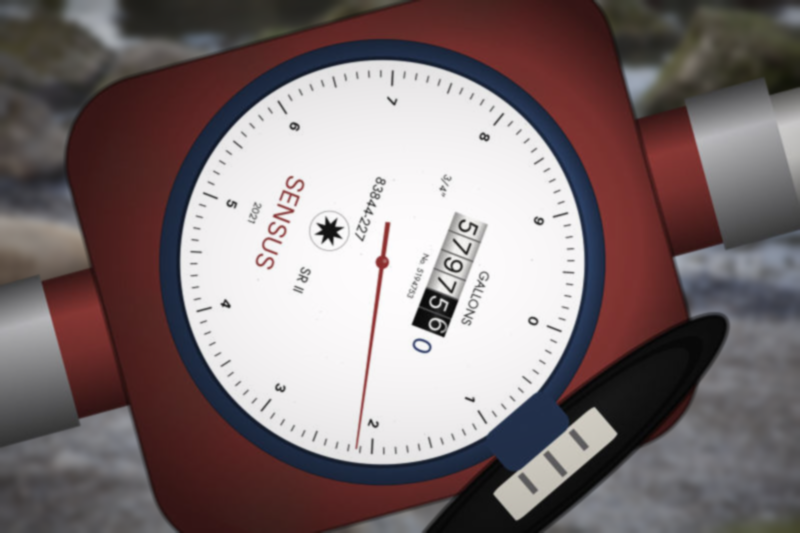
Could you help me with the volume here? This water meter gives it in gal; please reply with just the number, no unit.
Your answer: 5797562.1
